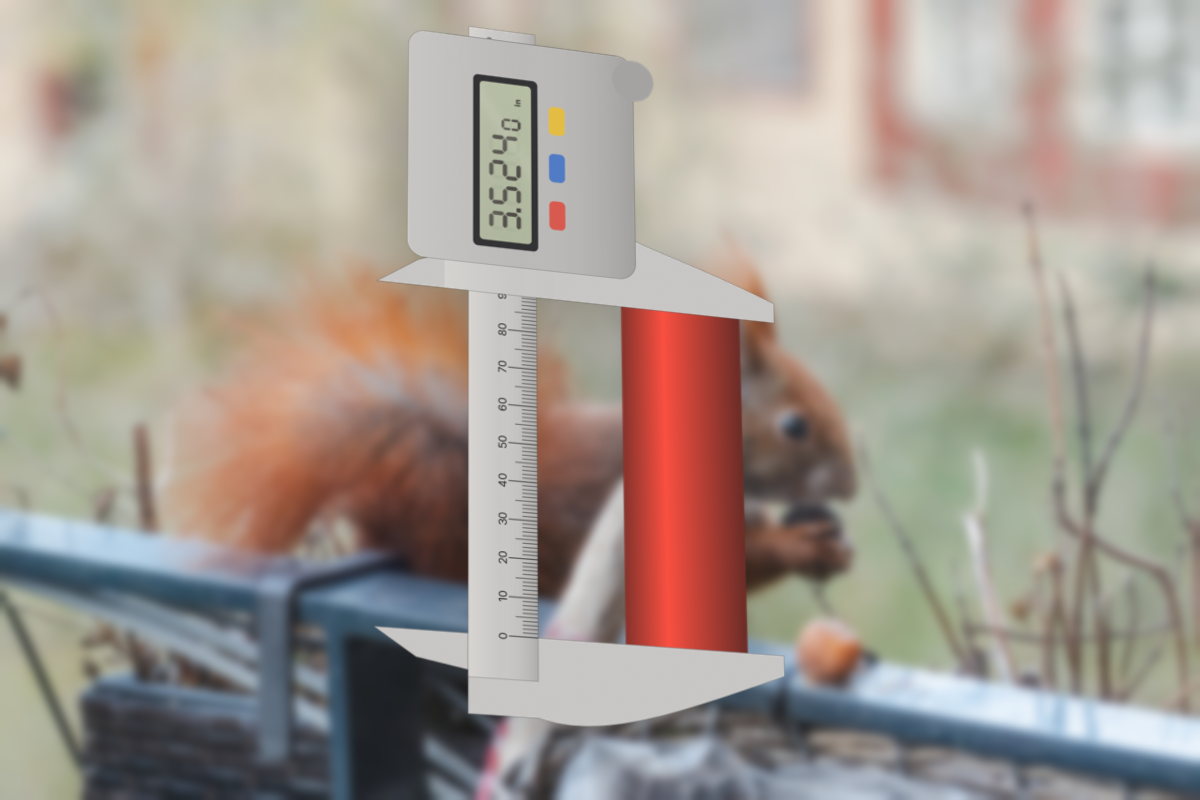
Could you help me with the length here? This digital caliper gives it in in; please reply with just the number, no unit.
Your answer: 3.5240
